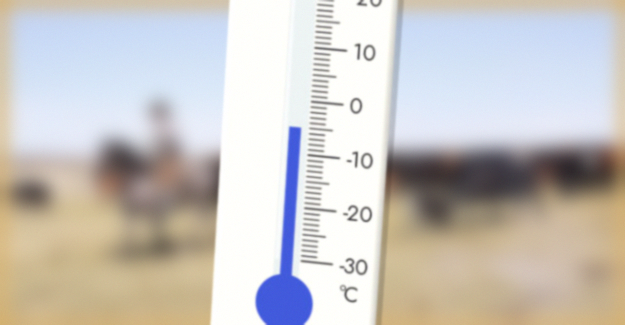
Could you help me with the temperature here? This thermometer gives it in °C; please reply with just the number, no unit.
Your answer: -5
